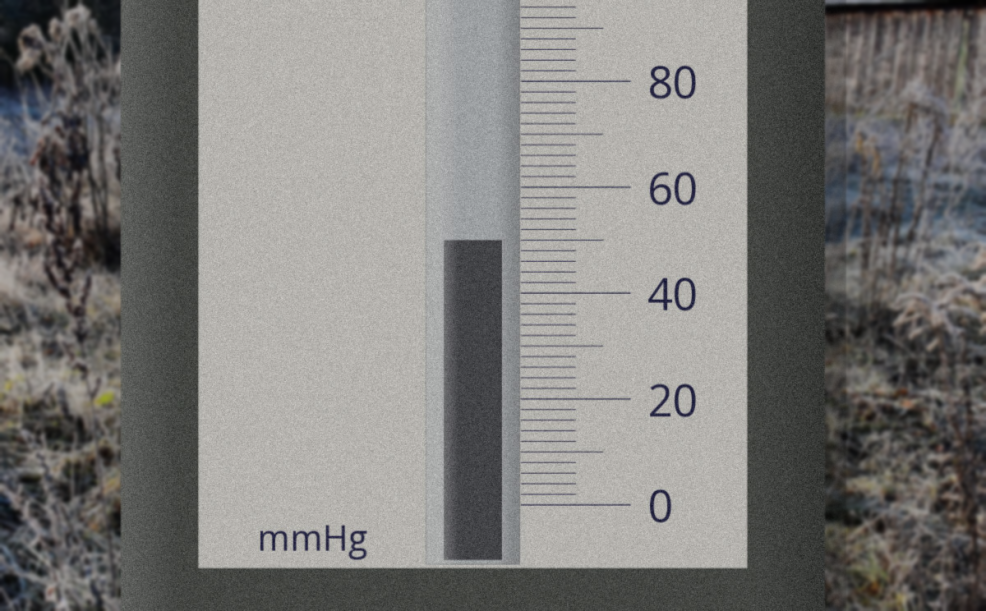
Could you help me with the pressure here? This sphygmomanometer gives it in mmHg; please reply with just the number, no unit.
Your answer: 50
